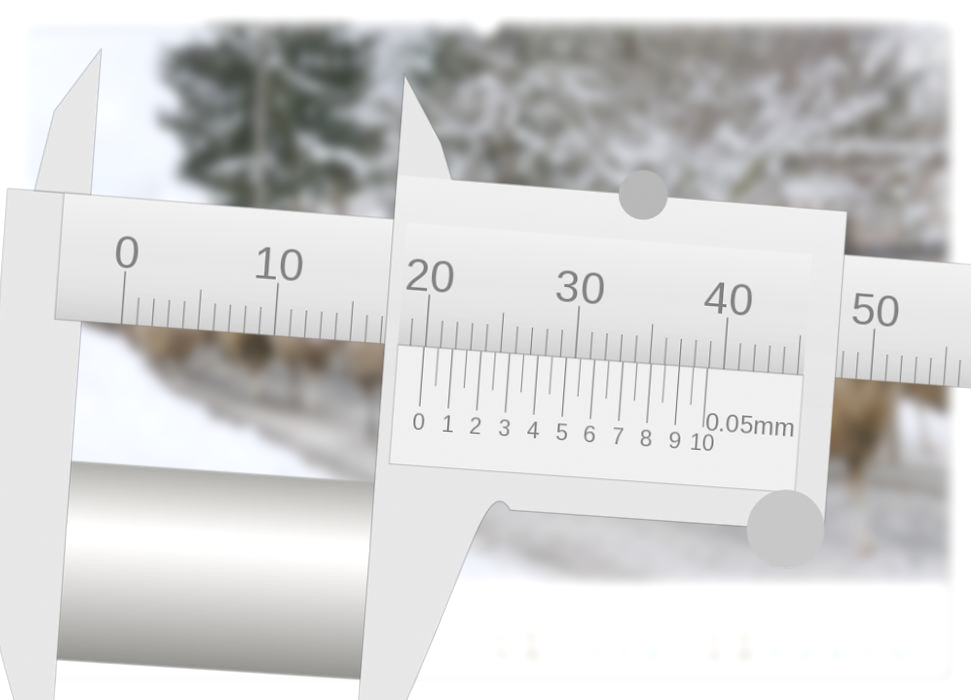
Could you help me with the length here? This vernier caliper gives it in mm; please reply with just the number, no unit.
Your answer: 19.9
